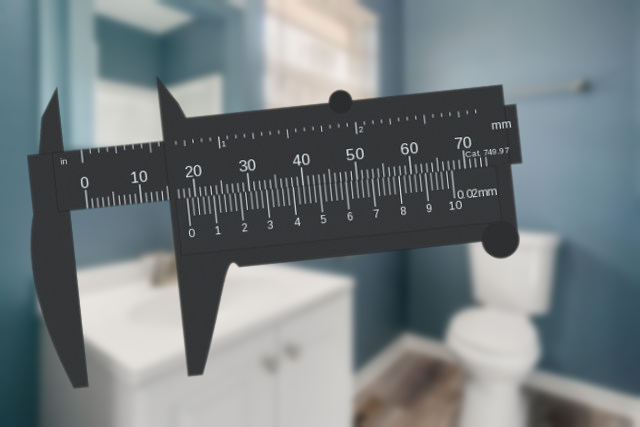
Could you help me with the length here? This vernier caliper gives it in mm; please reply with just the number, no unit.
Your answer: 18.5
